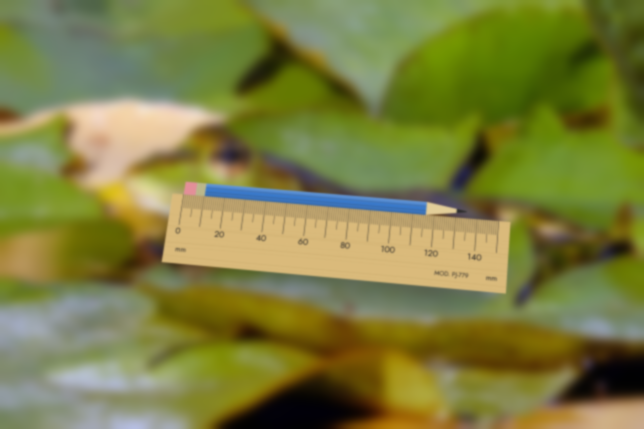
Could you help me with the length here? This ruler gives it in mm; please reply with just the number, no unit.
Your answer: 135
